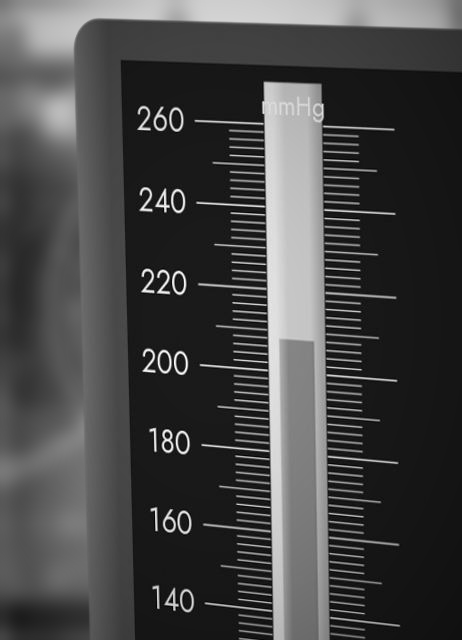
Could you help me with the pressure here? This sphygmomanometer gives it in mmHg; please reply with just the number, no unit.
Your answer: 208
